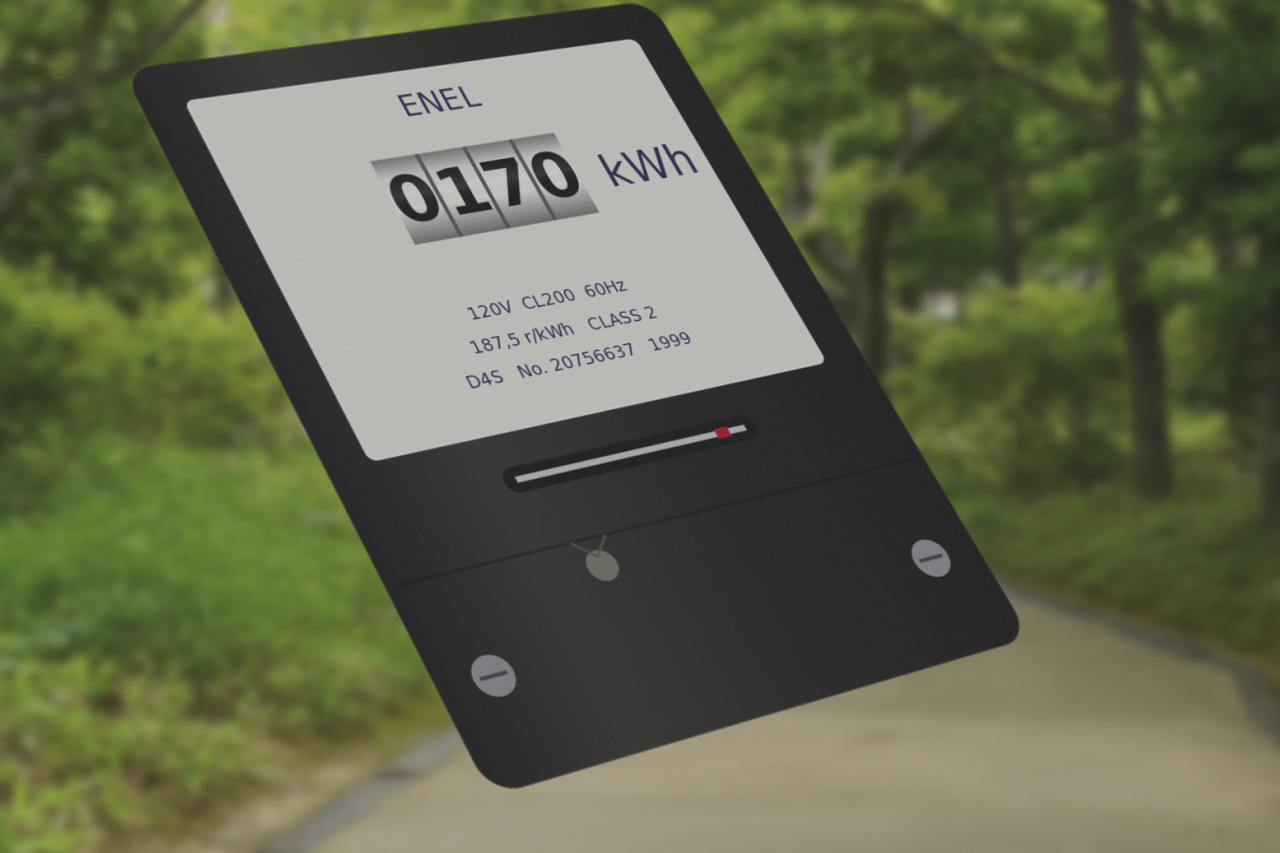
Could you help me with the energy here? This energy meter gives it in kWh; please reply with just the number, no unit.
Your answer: 170
